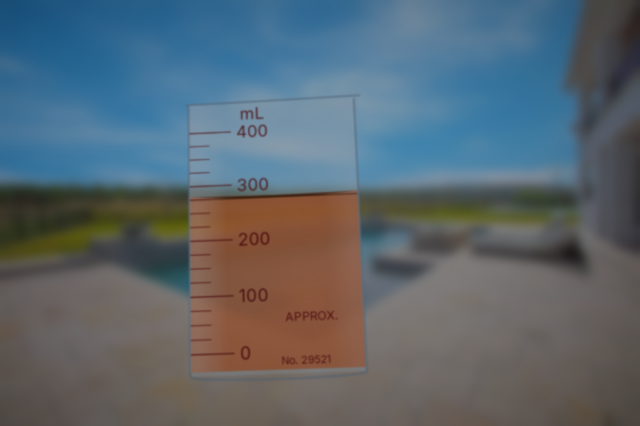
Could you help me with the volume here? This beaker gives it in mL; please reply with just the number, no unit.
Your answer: 275
